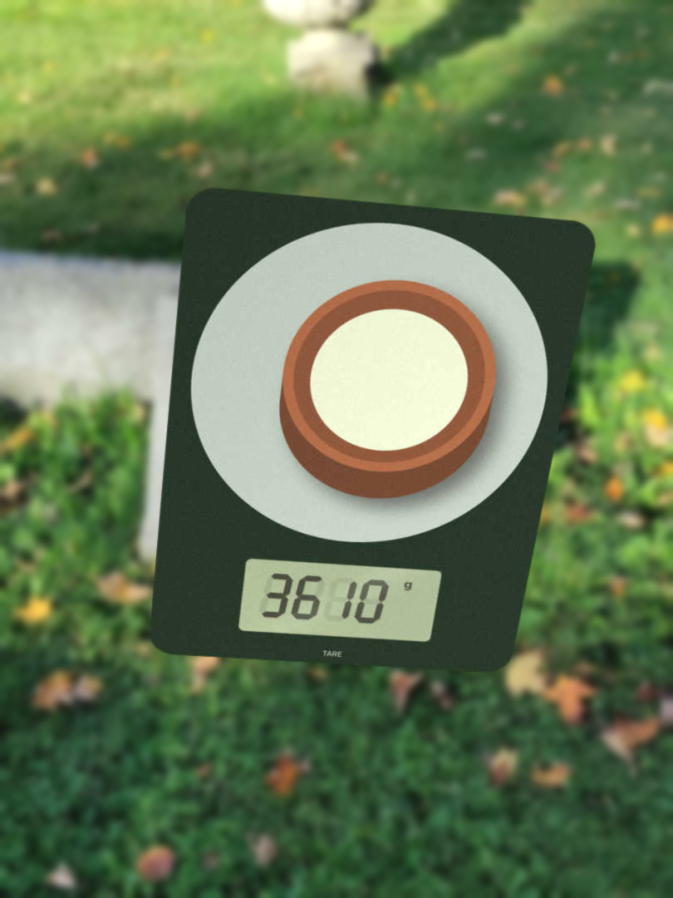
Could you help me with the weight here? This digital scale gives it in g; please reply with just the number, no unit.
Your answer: 3610
